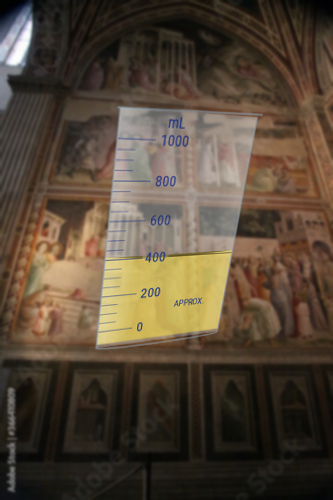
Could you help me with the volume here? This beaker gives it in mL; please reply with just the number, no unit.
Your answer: 400
